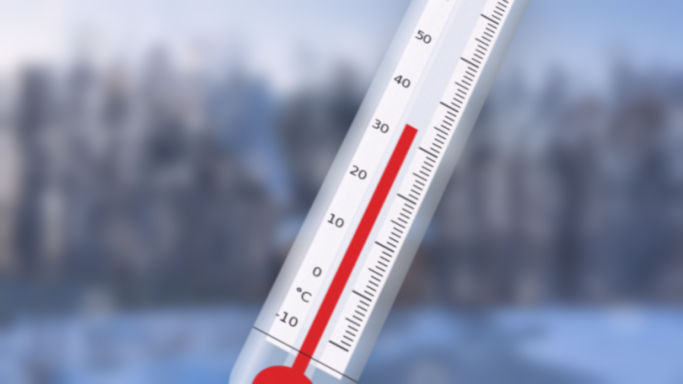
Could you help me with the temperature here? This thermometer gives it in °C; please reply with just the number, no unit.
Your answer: 33
